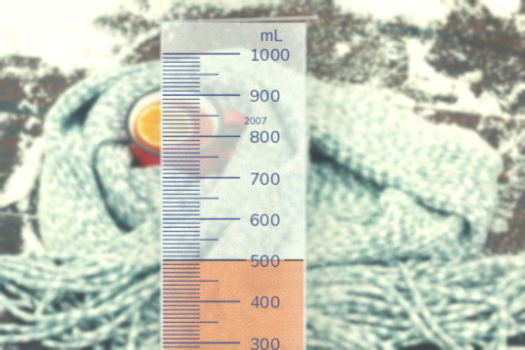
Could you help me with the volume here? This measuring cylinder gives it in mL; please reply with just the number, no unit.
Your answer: 500
